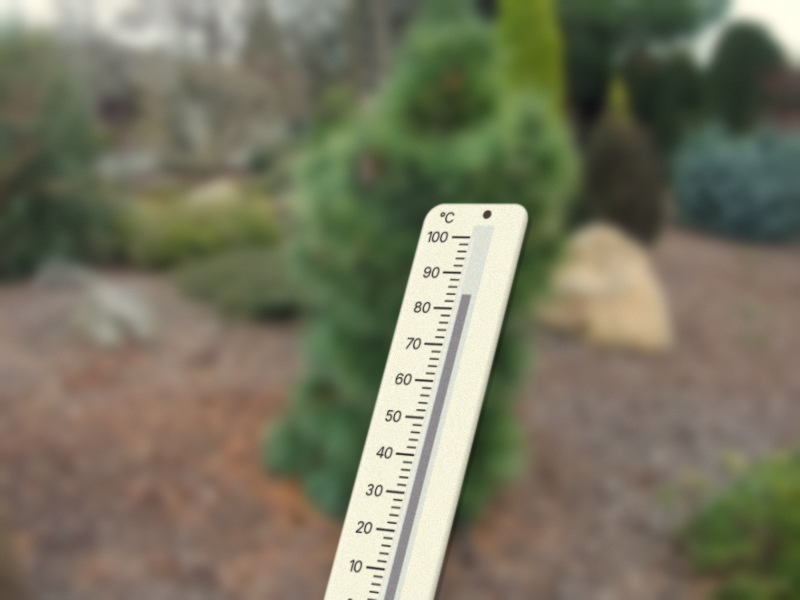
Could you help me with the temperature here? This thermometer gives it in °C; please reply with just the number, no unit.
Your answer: 84
